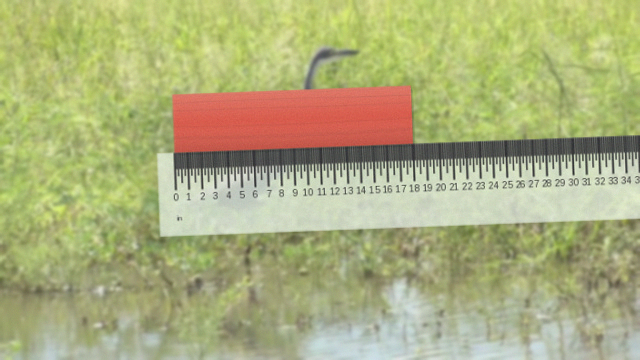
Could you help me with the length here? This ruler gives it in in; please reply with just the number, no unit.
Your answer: 18
